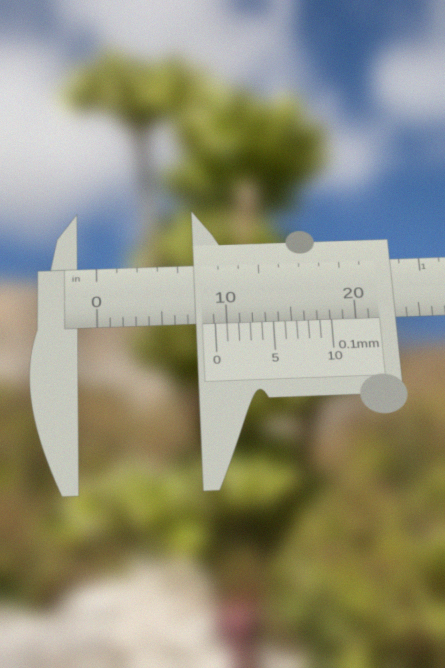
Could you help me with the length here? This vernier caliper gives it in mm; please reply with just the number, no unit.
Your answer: 9.1
